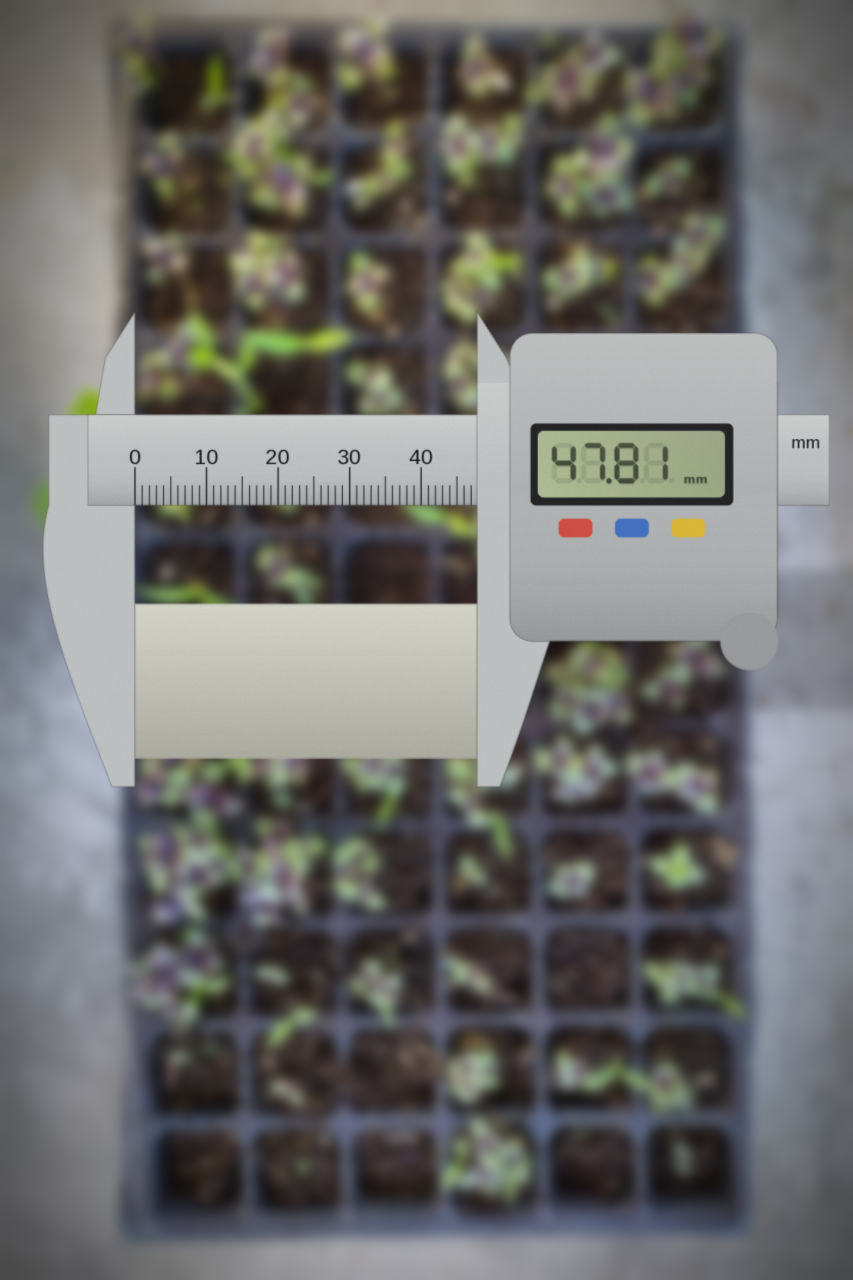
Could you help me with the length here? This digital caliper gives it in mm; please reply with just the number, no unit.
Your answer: 47.81
